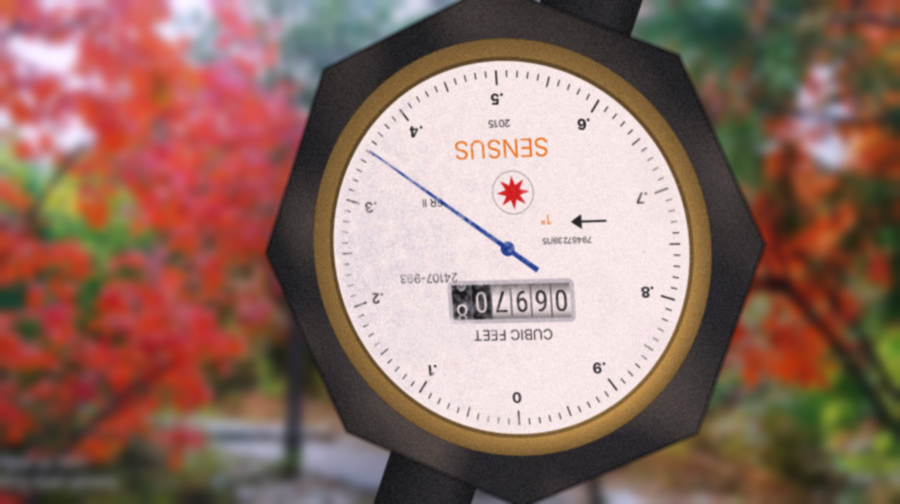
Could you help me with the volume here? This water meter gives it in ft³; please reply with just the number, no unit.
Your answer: 69708.35
